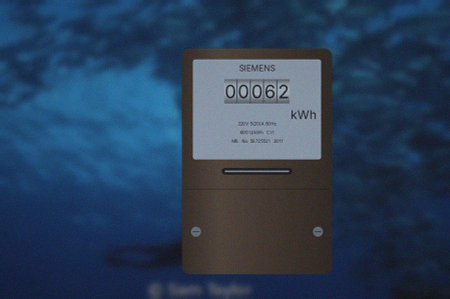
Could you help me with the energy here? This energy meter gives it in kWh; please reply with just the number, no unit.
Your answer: 62
